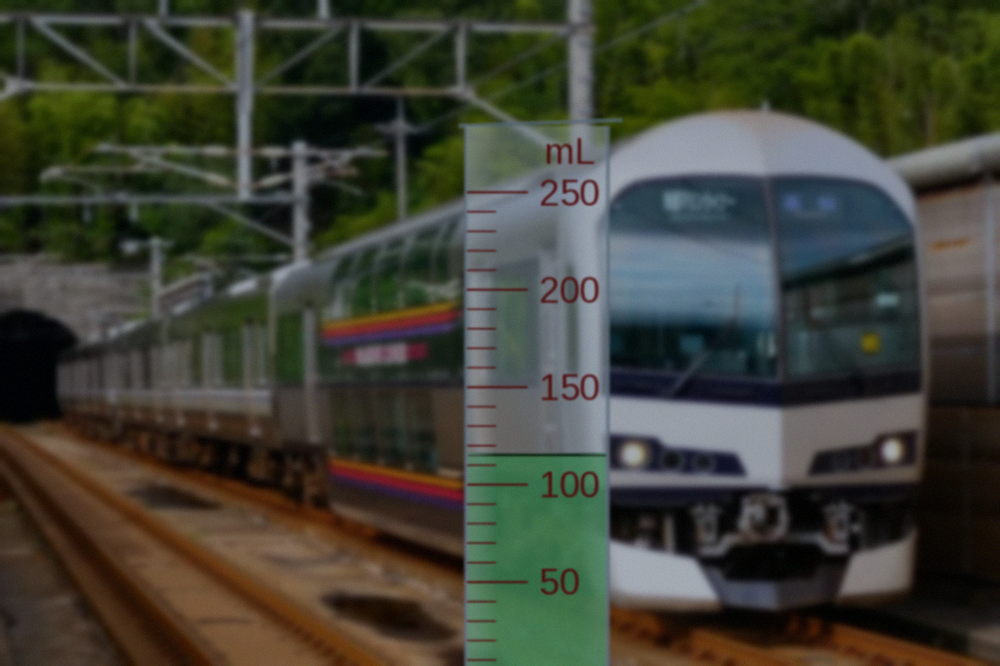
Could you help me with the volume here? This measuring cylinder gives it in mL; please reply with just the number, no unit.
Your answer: 115
